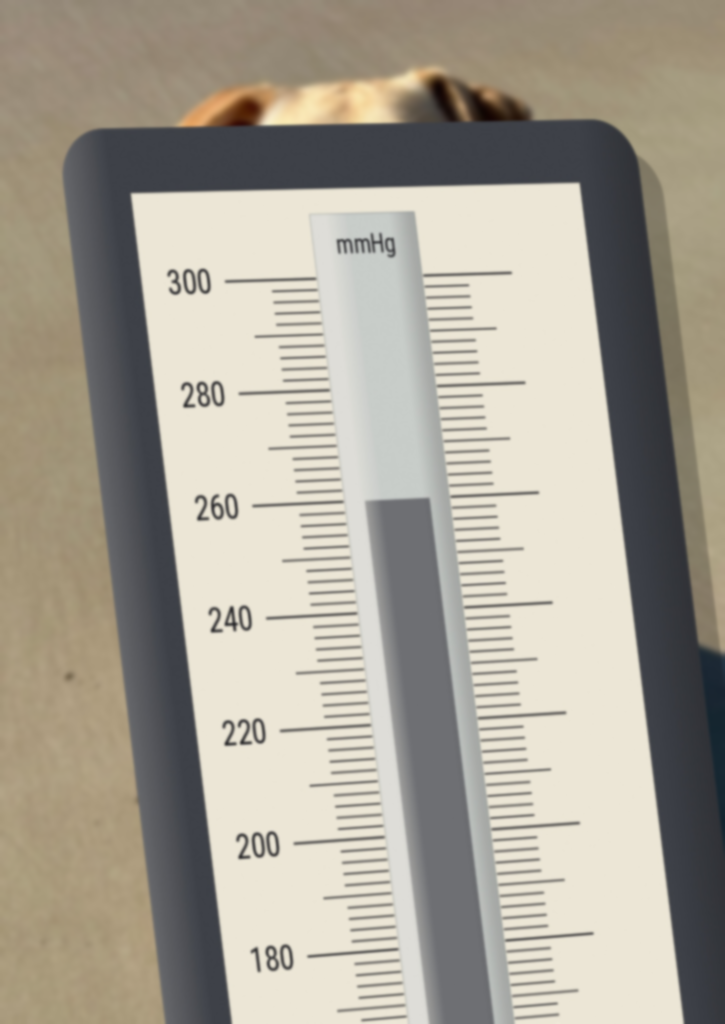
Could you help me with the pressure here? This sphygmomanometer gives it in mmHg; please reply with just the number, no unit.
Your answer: 260
